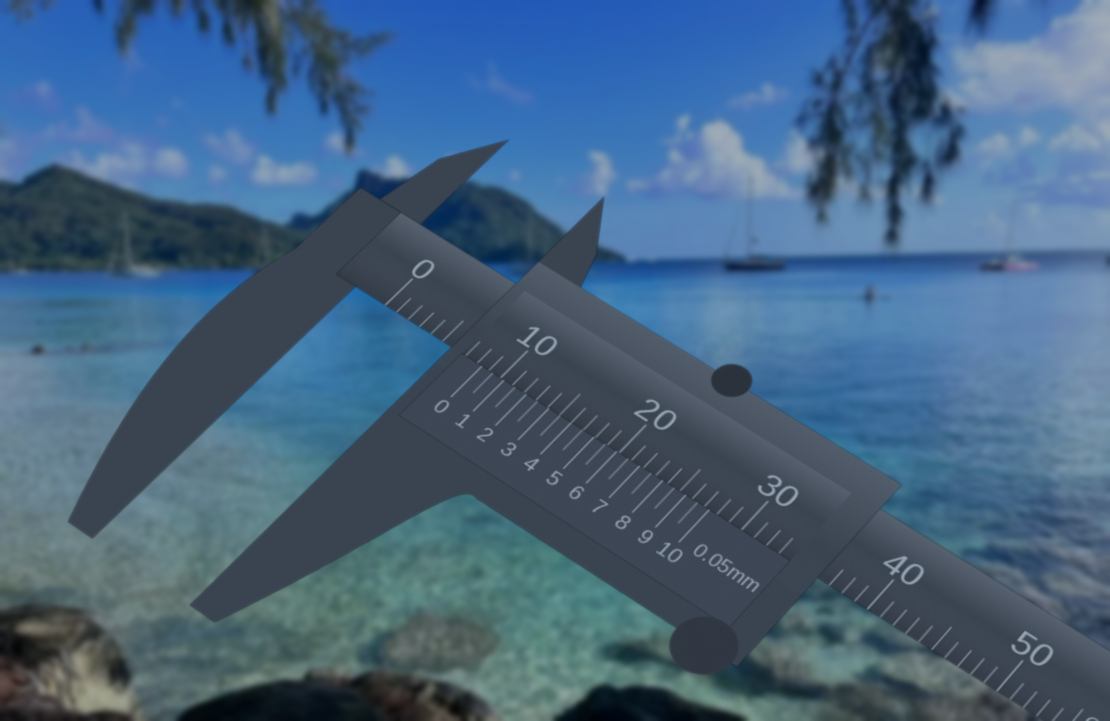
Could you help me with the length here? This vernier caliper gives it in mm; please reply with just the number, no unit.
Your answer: 8.4
